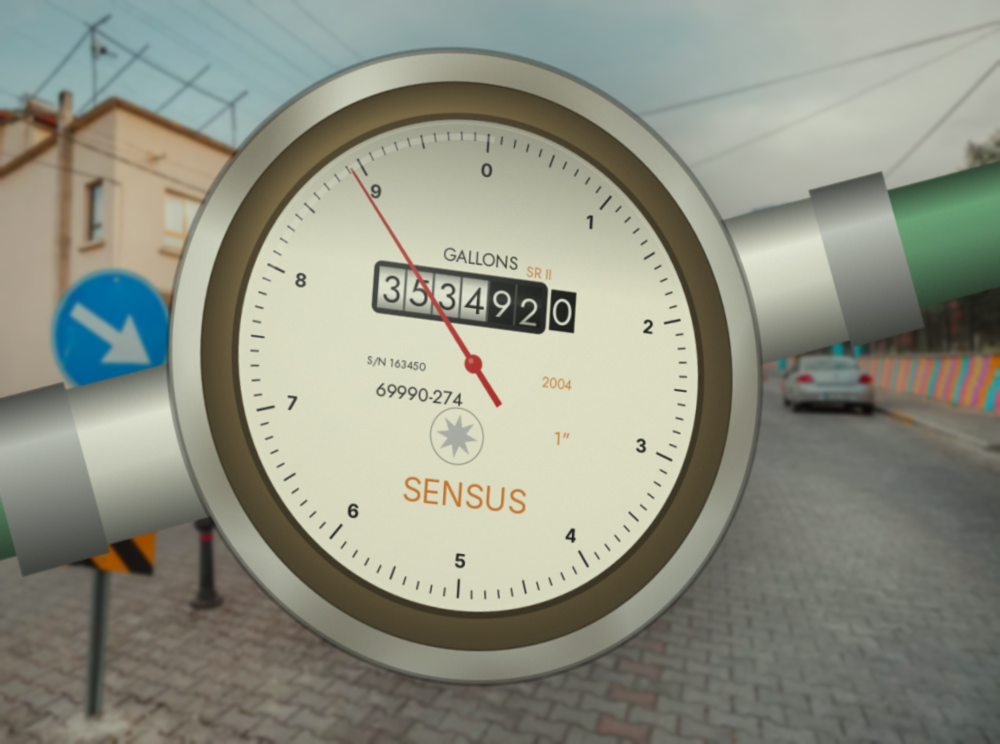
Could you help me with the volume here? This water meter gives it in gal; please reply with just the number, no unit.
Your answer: 3534918.9
